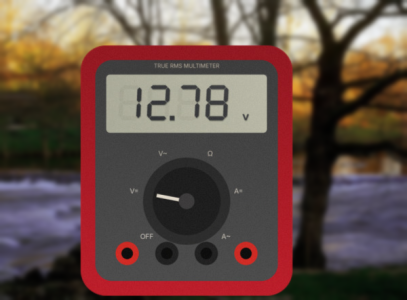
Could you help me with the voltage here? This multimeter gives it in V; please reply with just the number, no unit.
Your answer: 12.78
